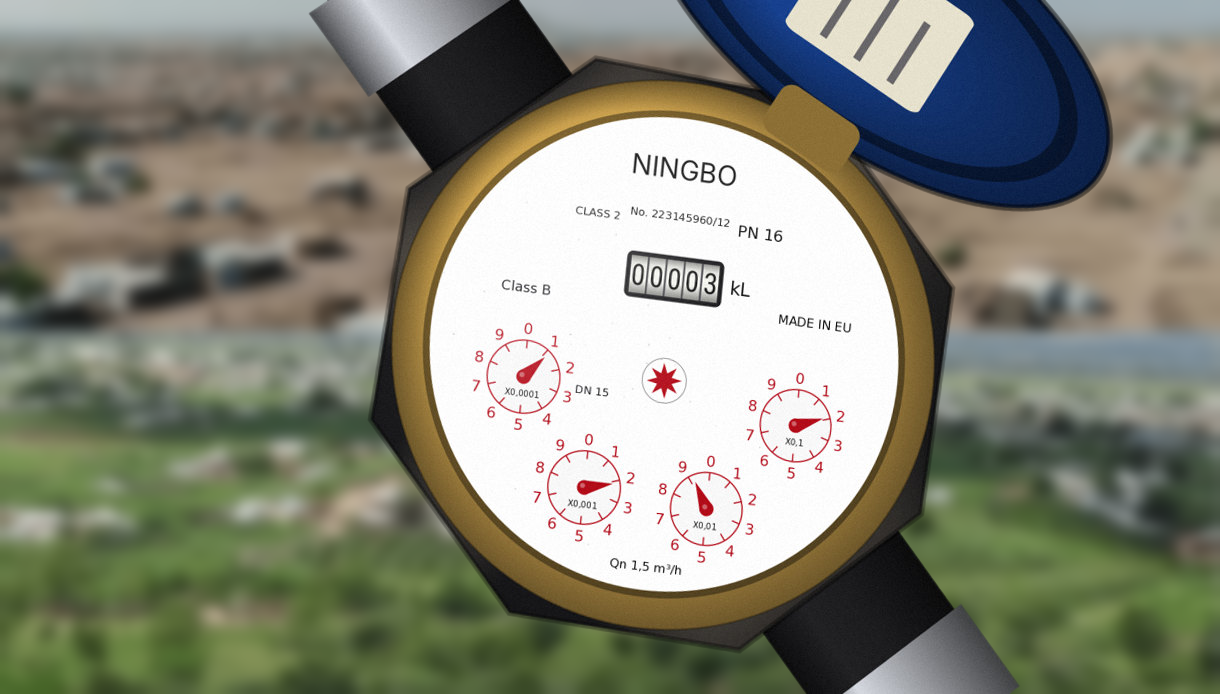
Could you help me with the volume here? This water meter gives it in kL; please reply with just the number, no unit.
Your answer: 3.1921
